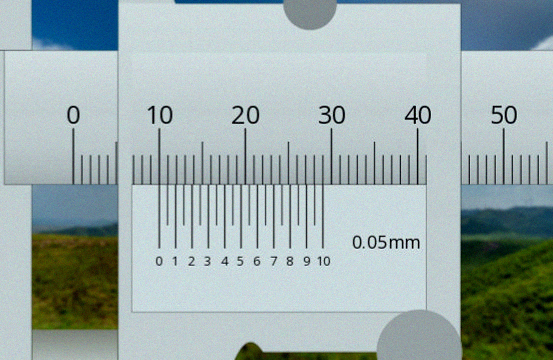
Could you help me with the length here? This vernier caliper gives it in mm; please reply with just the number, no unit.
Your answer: 10.0
